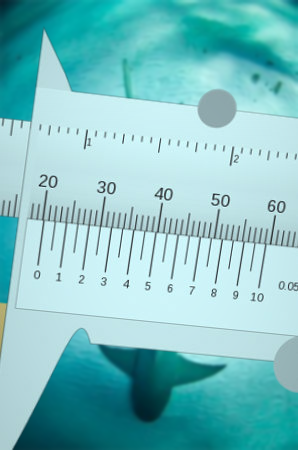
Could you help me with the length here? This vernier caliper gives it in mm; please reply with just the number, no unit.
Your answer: 20.2
